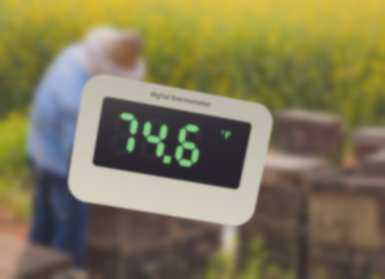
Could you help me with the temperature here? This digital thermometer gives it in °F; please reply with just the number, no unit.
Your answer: 74.6
